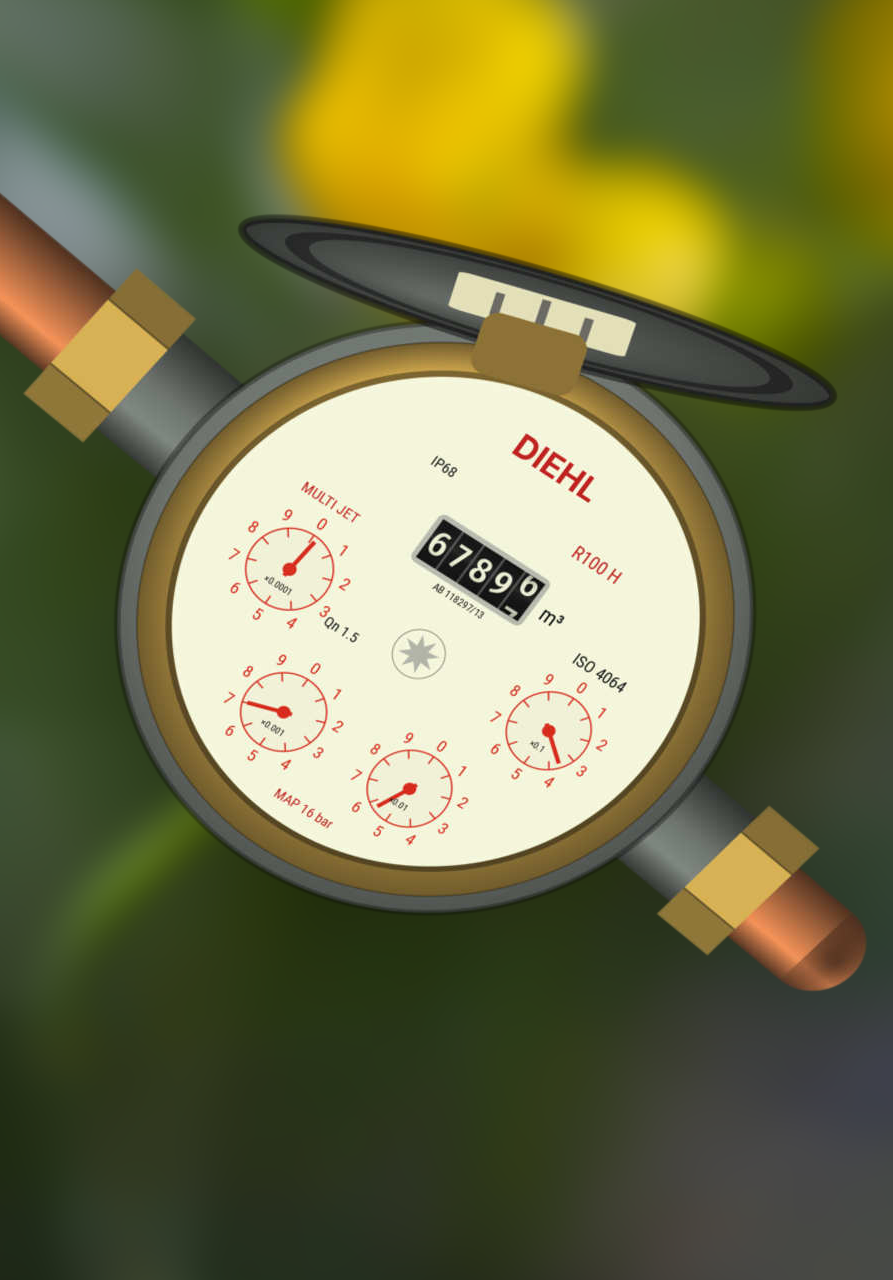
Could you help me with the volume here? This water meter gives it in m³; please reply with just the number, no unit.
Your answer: 67896.3570
